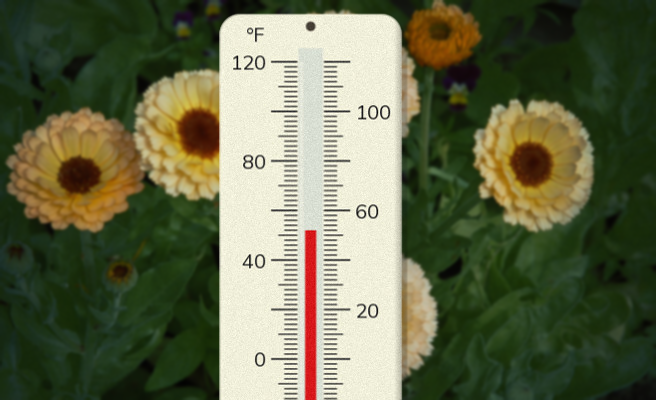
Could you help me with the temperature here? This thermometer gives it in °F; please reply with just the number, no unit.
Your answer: 52
